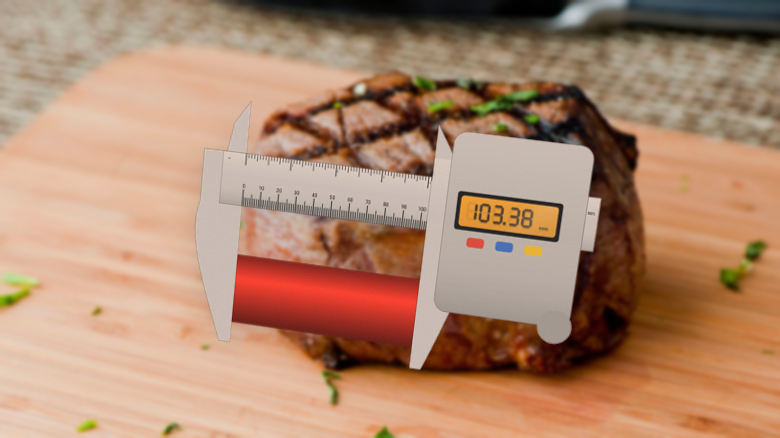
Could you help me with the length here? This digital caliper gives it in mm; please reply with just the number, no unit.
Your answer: 103.38
